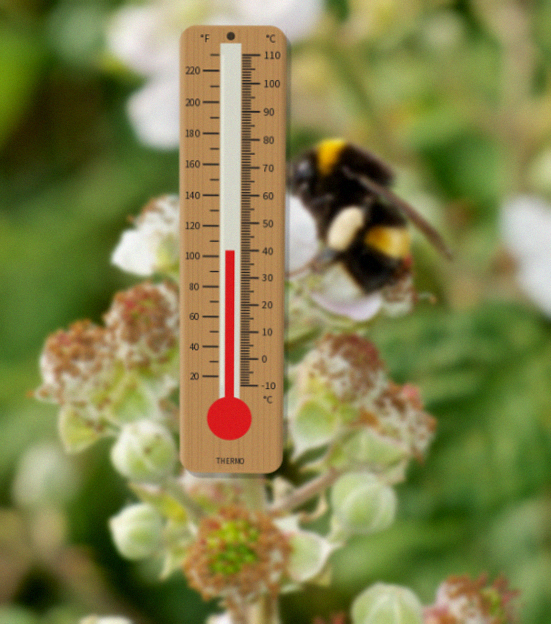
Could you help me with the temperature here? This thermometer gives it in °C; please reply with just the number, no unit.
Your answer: 40
